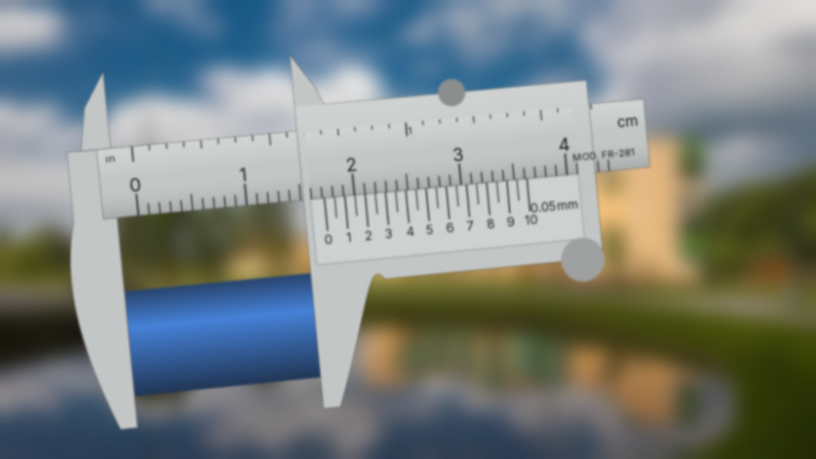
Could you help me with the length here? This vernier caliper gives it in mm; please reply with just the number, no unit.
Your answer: 17.2
